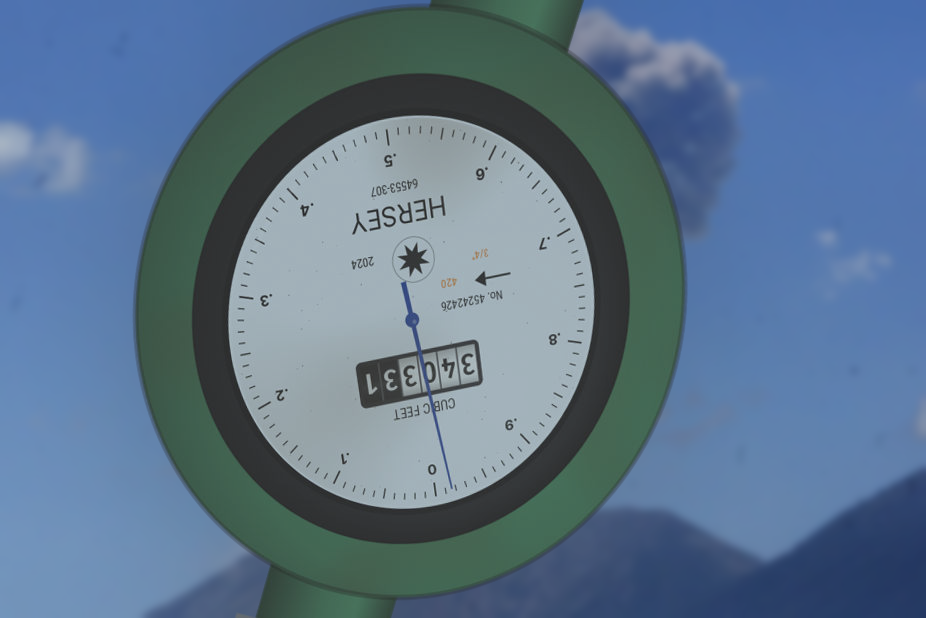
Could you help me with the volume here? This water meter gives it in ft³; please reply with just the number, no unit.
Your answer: 340330.98
